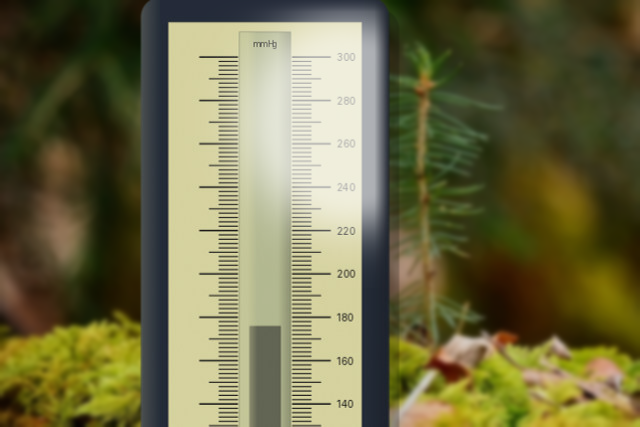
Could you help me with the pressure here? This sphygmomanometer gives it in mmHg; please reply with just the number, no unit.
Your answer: 176
